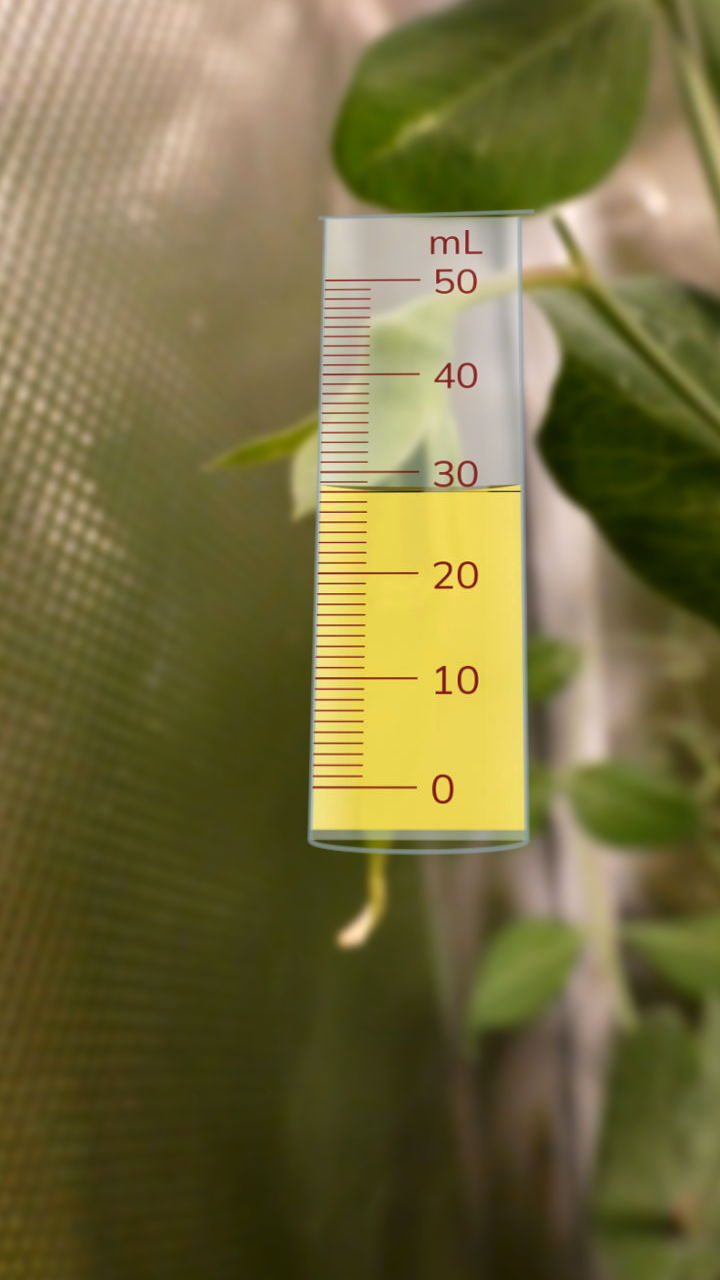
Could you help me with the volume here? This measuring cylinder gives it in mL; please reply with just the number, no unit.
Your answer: 28
